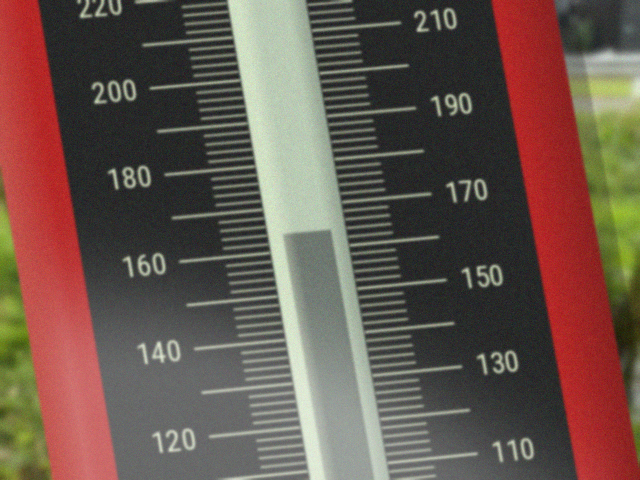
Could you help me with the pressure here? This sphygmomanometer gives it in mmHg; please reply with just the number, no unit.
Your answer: 164
